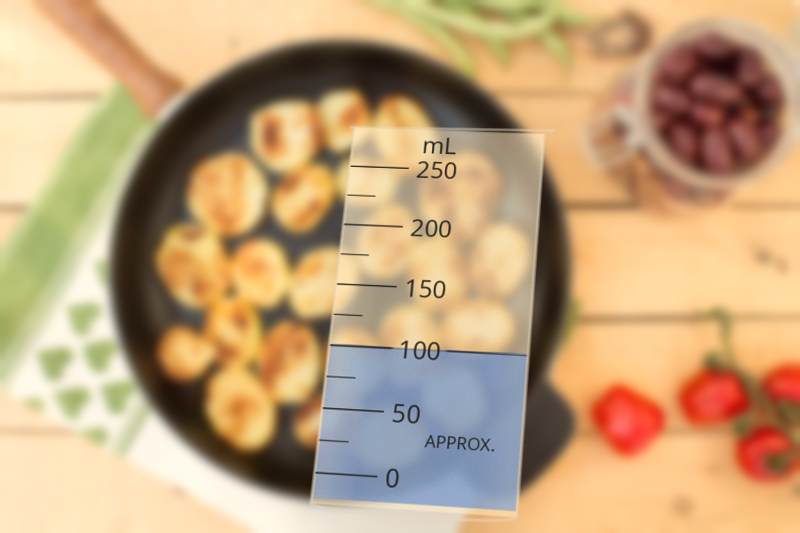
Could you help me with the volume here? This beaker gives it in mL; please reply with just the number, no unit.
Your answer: 100
